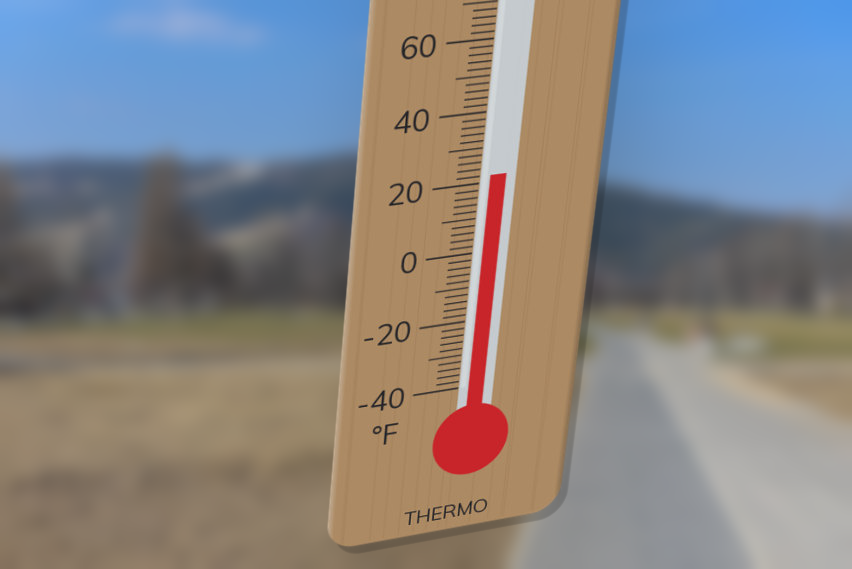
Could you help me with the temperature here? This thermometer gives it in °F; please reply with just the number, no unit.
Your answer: 22
